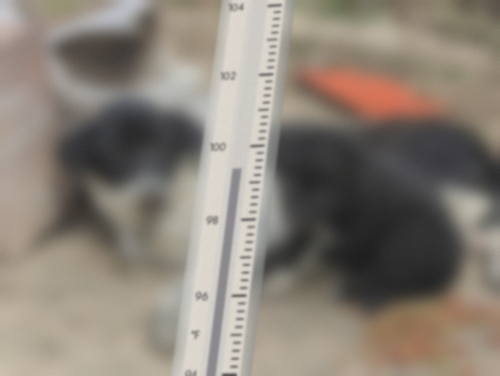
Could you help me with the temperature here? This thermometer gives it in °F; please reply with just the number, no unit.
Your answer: 99.4
